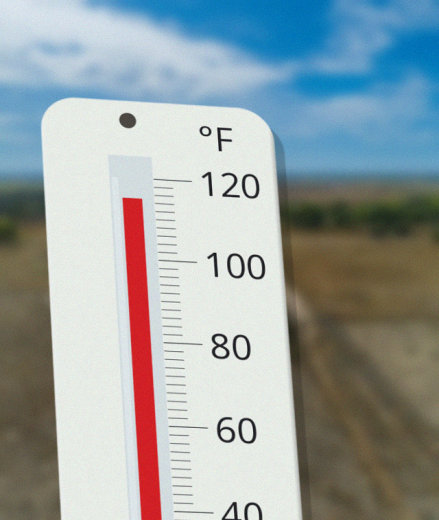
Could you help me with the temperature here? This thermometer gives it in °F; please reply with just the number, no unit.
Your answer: 115
